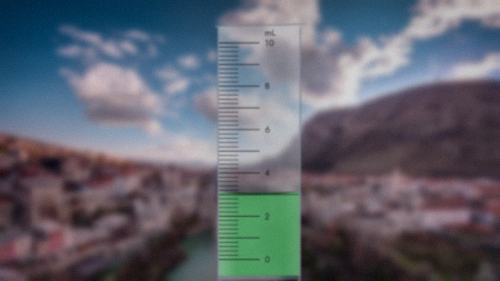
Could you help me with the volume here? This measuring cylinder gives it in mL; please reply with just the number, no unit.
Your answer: 3
